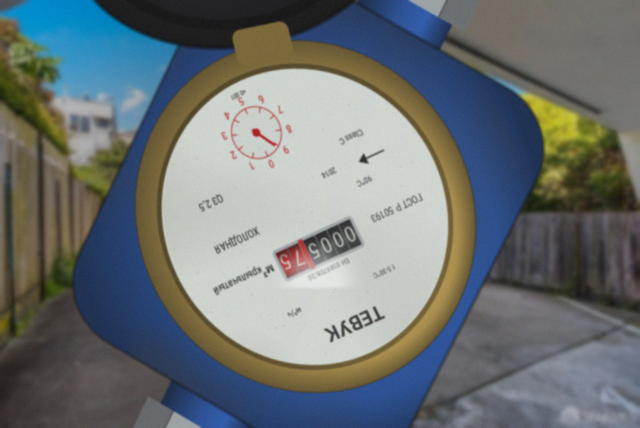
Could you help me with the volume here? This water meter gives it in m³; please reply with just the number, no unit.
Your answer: 5.749
